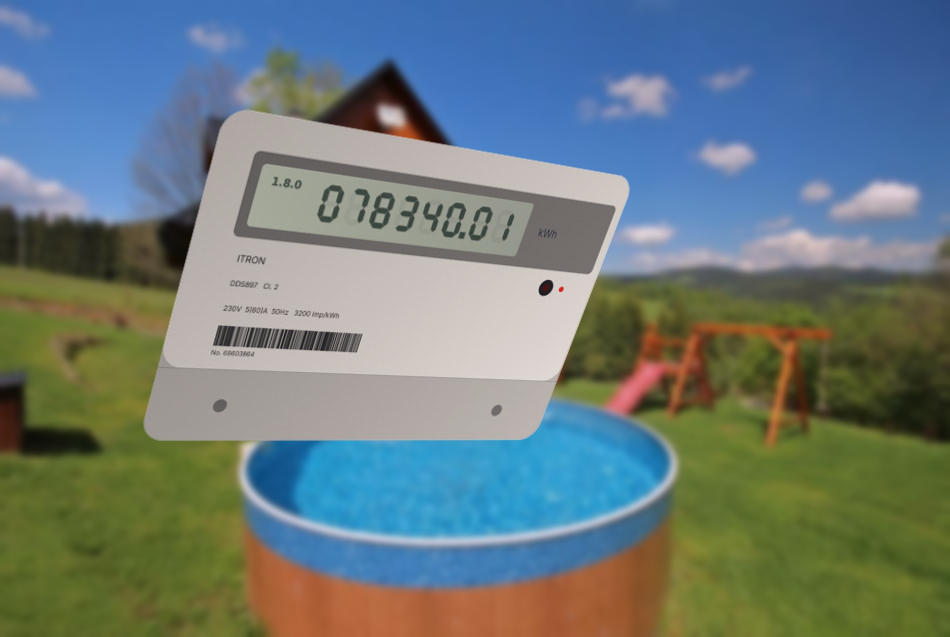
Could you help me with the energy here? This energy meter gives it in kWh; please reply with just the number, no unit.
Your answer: 78340.01
